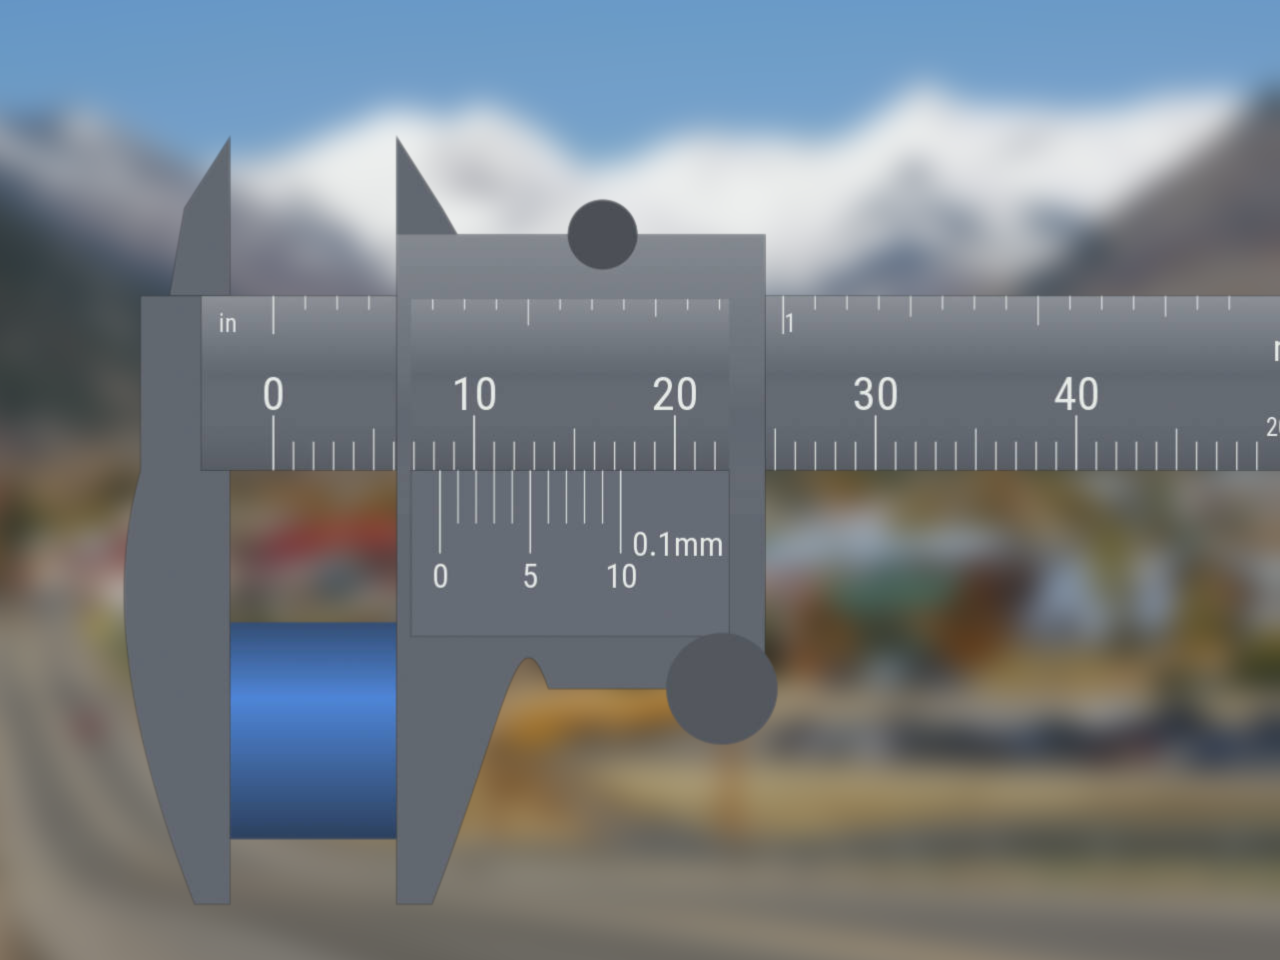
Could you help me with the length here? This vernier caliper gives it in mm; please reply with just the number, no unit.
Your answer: 8.3
